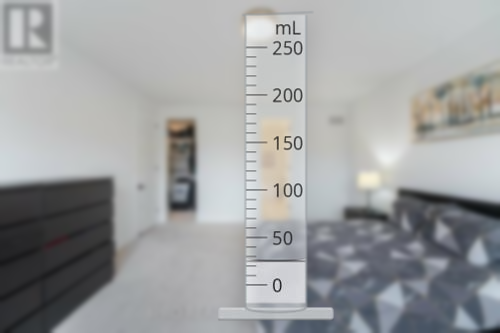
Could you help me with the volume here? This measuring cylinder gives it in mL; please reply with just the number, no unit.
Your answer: 25
